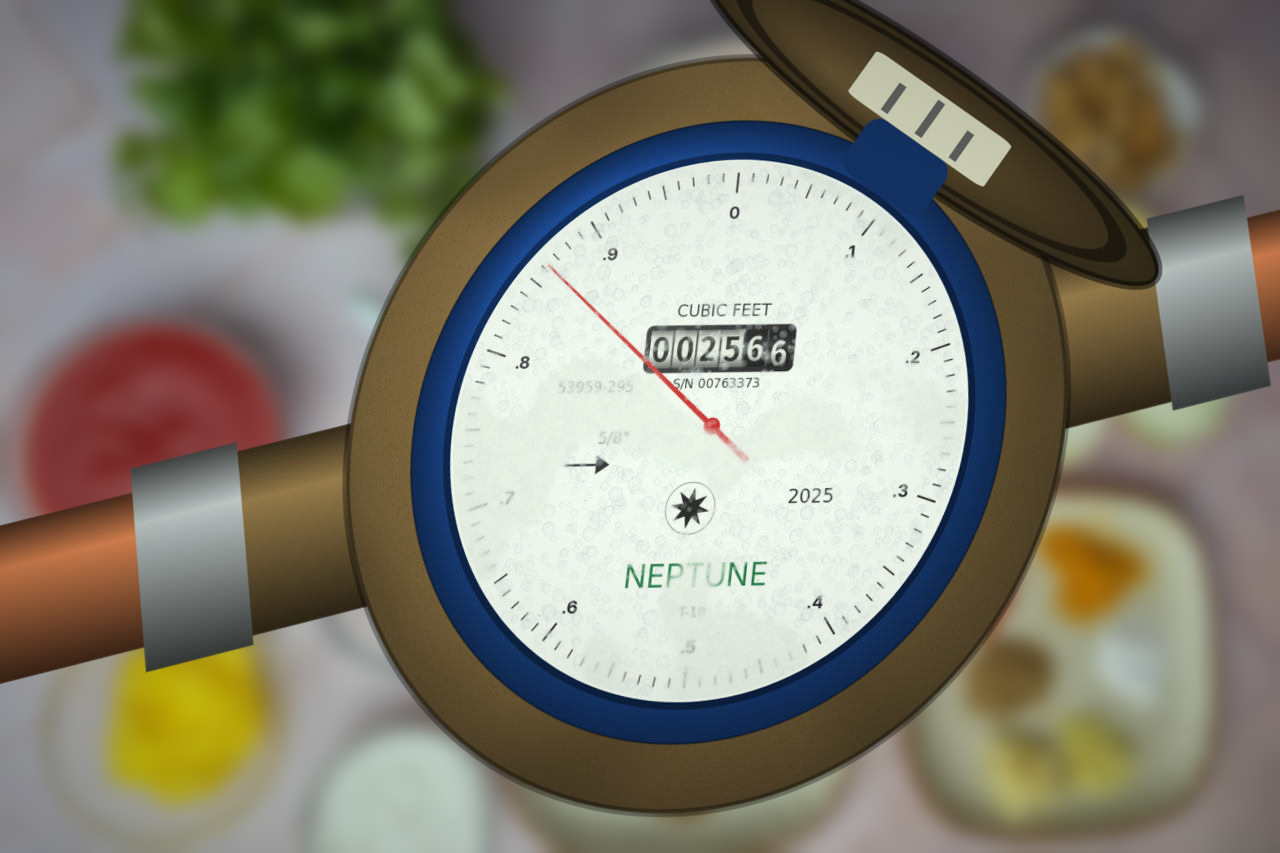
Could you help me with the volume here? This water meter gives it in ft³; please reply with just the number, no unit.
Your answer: 2565.86
